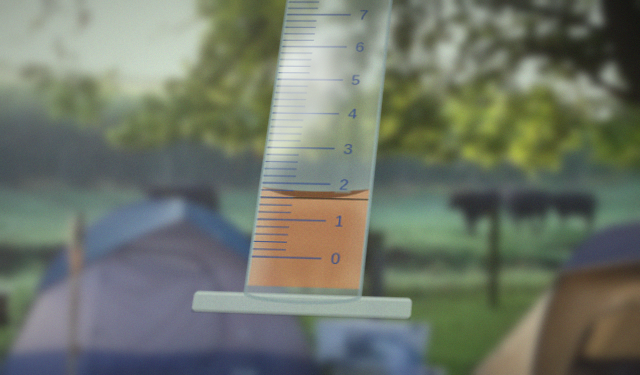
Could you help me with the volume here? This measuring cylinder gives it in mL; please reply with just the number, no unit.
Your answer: 1.6
